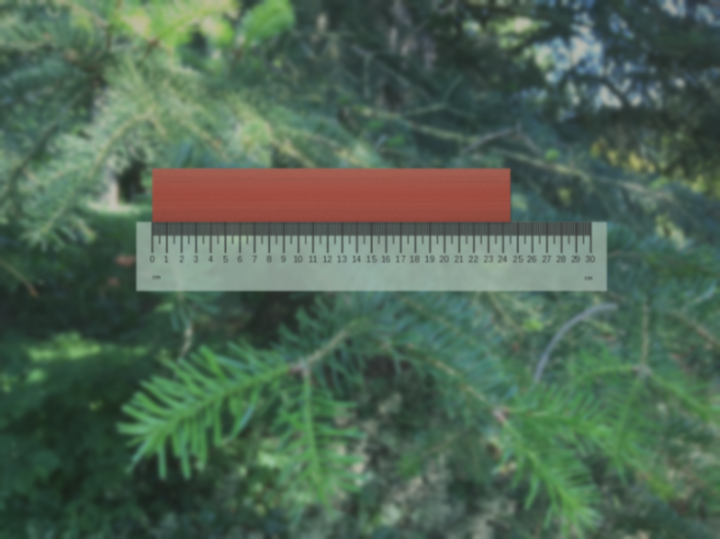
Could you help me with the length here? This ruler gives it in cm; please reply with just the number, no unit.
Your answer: 24.5
